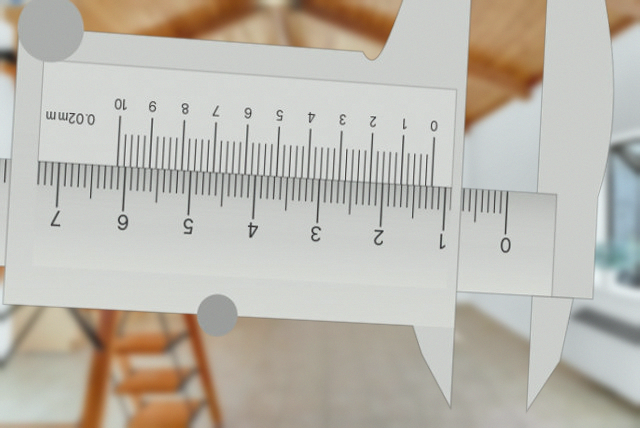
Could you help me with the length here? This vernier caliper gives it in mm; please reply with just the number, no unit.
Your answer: 12.2
